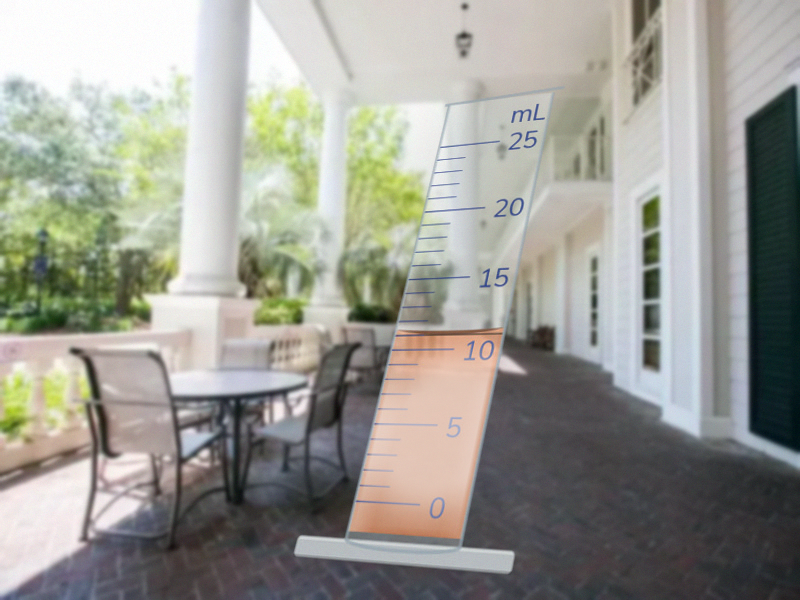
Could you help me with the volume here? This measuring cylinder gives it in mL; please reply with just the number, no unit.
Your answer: 11
